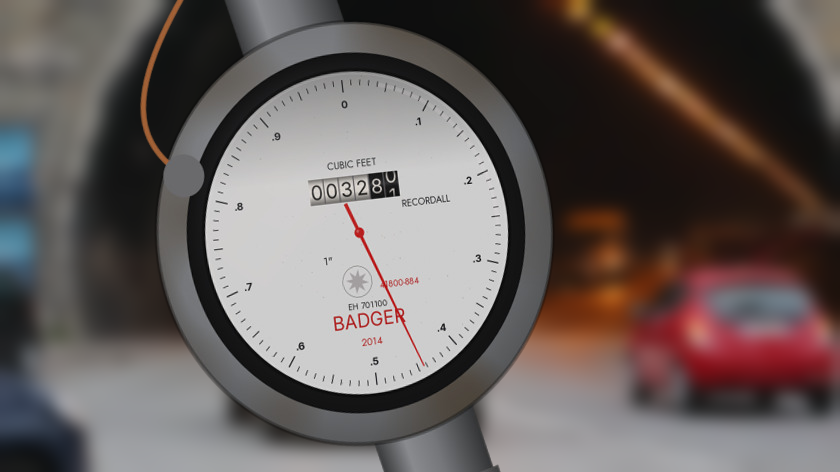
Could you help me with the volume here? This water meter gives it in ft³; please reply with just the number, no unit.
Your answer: 3280.44
